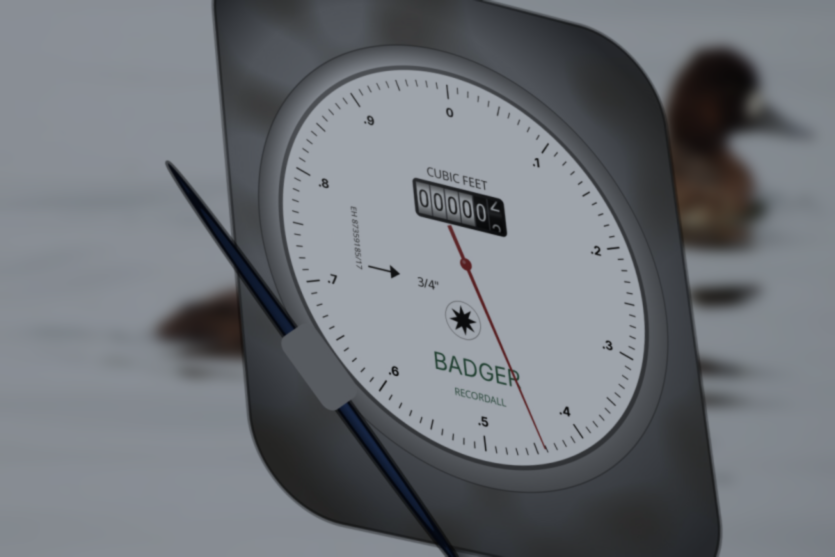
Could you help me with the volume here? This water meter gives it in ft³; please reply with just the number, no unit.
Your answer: 2.44
